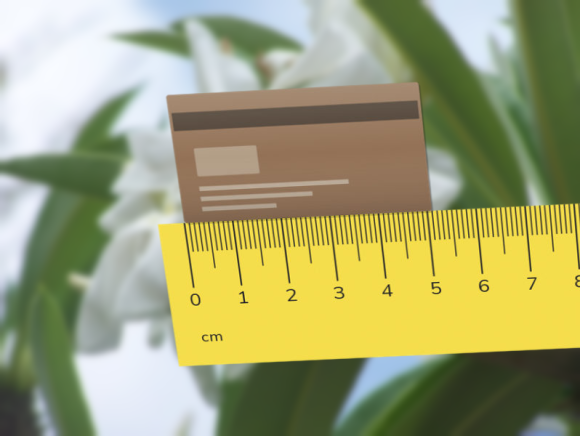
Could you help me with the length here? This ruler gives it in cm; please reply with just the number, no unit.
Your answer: 5.1
